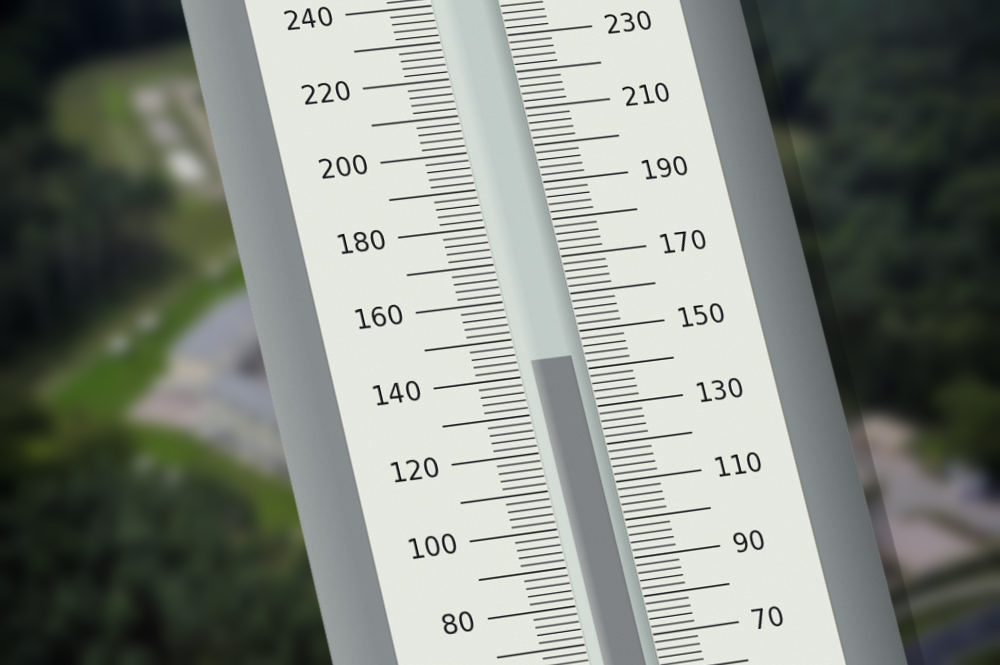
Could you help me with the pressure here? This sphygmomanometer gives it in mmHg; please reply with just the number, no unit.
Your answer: 144
